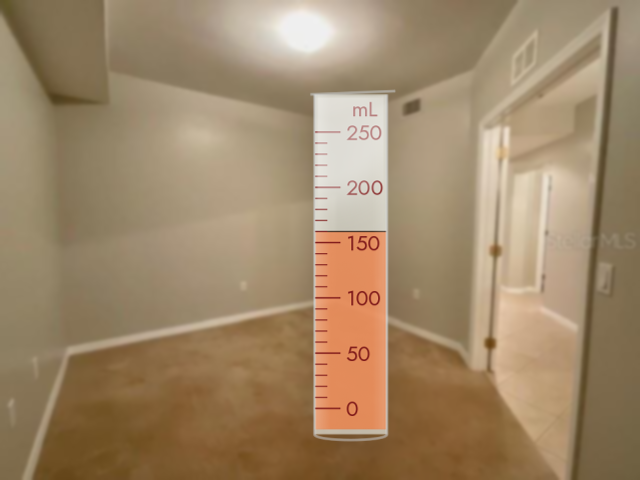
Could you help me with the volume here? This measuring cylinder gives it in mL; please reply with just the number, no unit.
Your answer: 160
